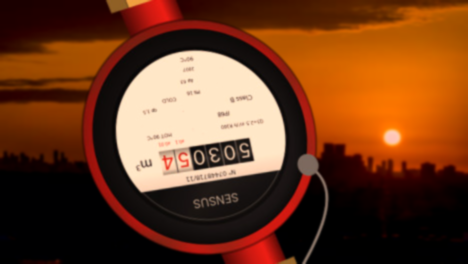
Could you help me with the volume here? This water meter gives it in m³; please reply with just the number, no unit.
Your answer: 5030.54
